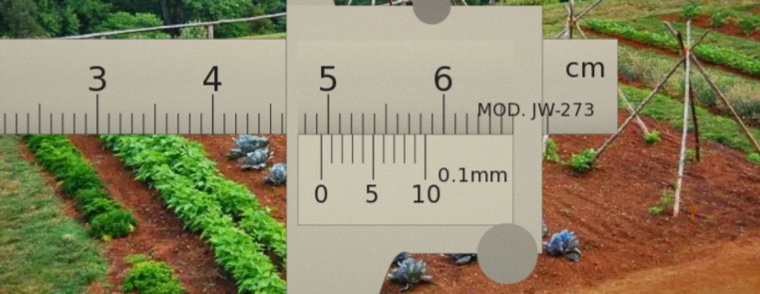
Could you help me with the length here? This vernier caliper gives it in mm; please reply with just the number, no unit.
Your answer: 49.4
